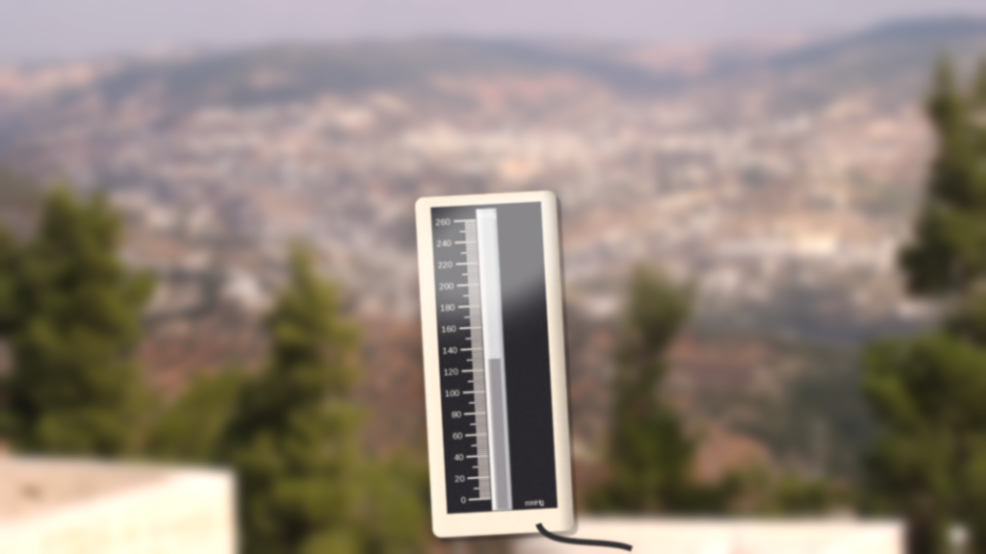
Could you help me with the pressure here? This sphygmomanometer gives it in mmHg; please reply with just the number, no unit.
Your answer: 130
